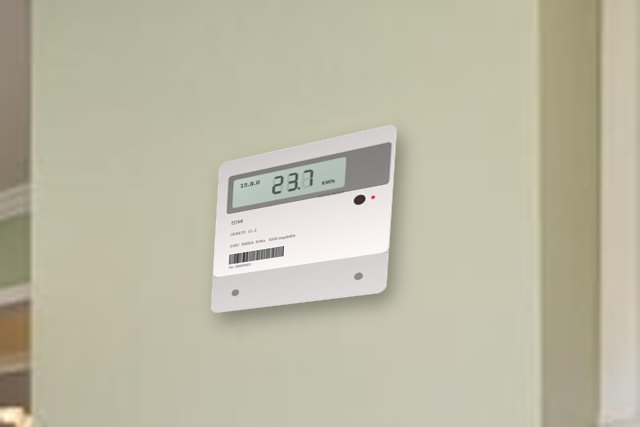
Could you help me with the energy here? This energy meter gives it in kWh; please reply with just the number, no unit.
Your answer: 23.7
